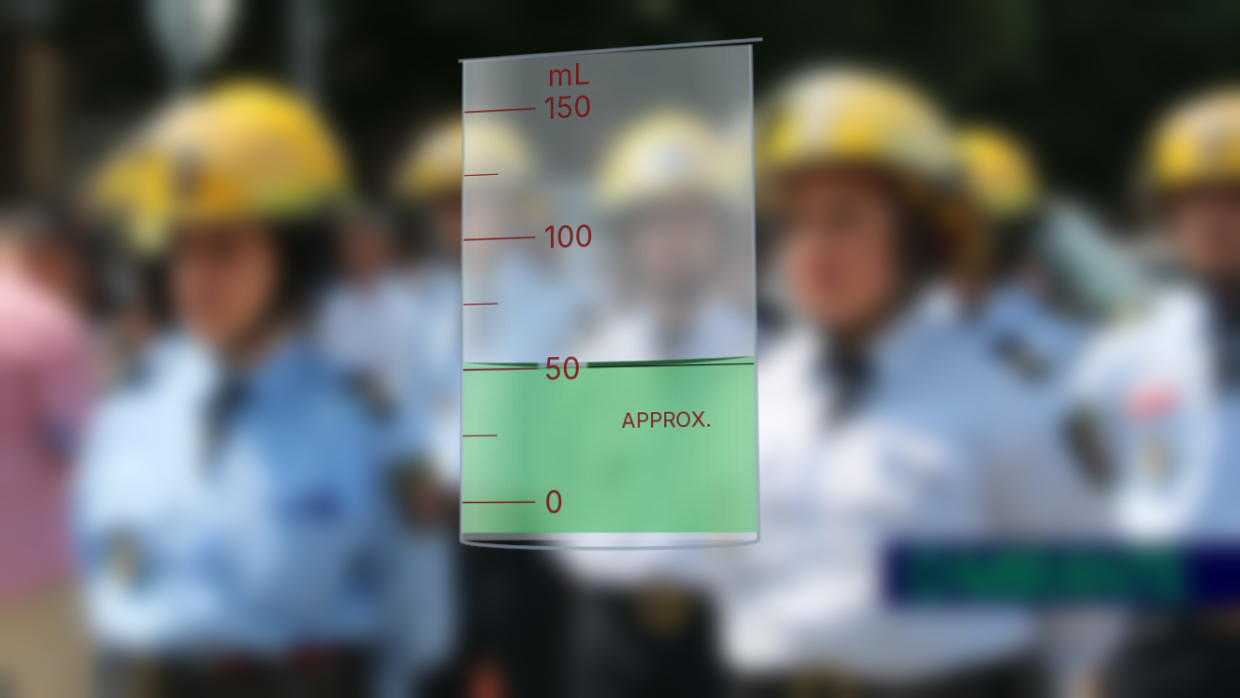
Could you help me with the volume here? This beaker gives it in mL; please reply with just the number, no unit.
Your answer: 50
